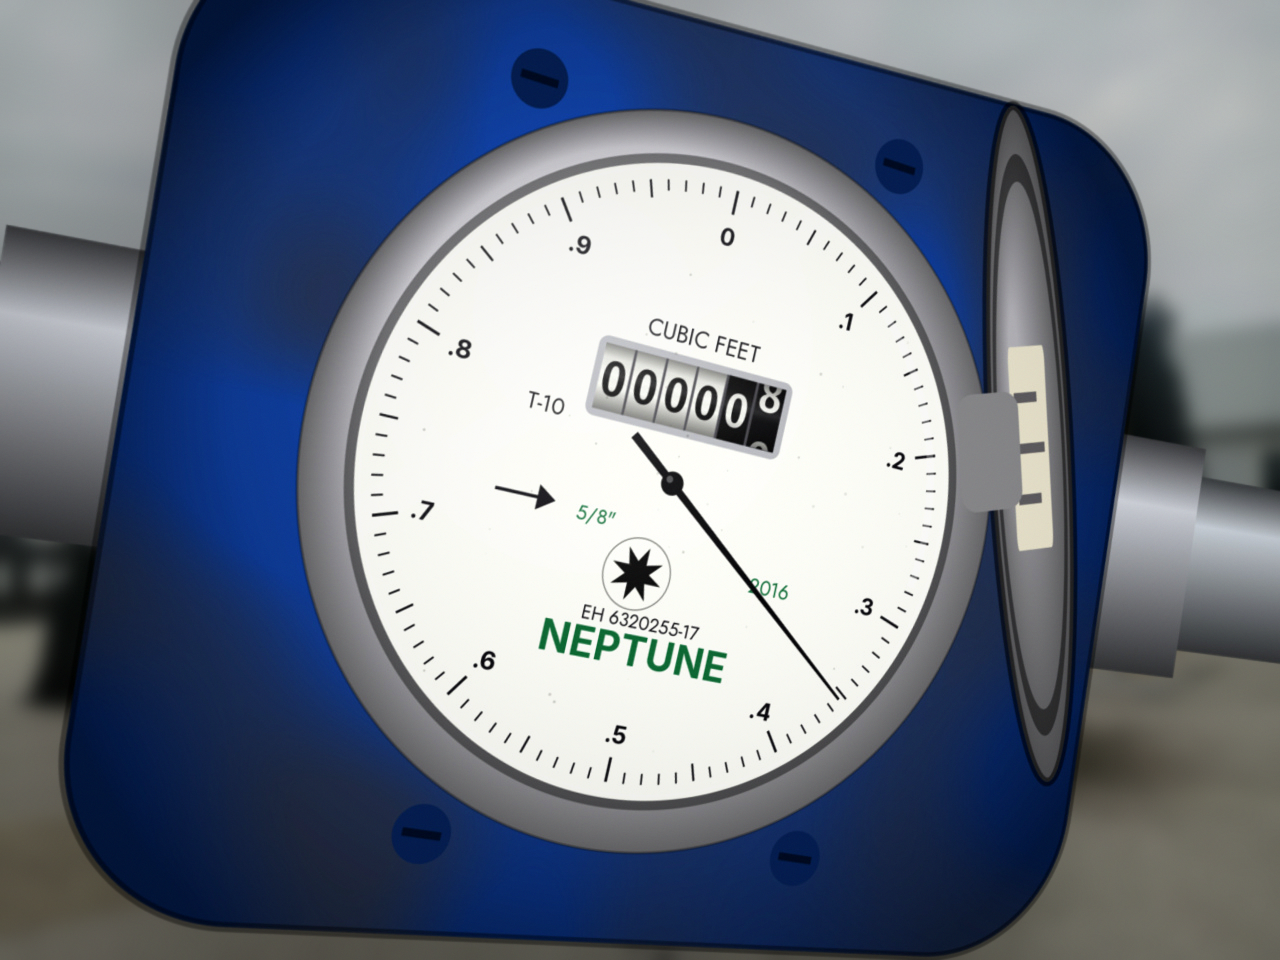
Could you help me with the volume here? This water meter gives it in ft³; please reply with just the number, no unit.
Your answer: 8.35
